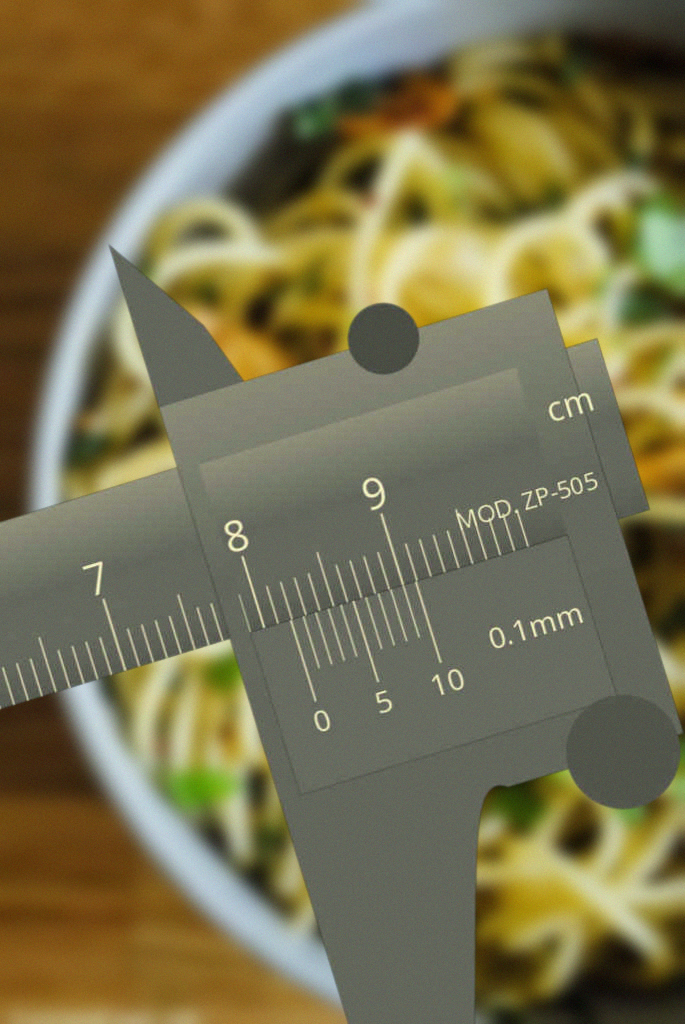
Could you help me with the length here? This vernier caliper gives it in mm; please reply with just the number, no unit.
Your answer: 81.9
